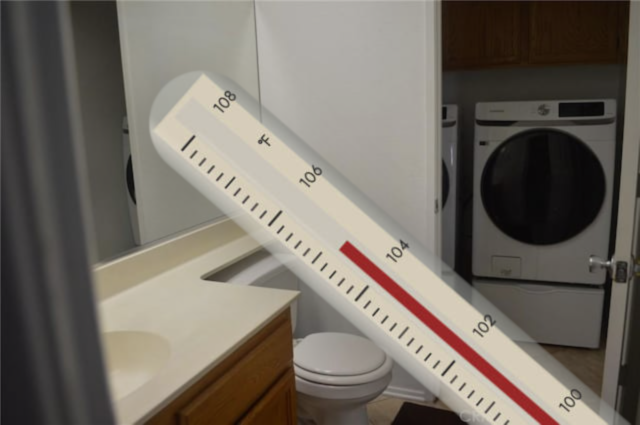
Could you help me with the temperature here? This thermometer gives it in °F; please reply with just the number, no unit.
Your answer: 104.8
